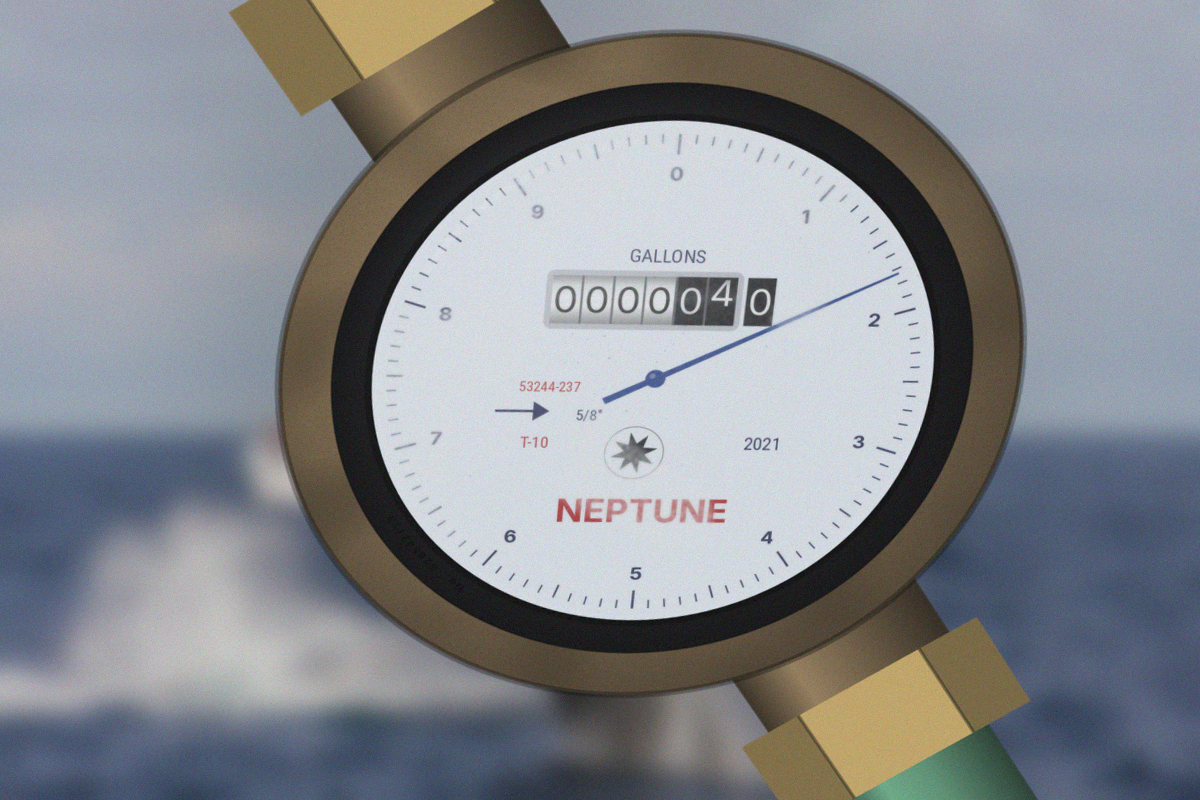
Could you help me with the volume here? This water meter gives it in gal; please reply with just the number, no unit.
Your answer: 41.7
